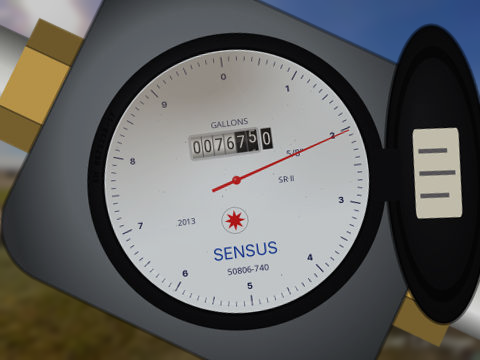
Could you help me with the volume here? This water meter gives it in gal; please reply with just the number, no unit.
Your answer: 76752.0
